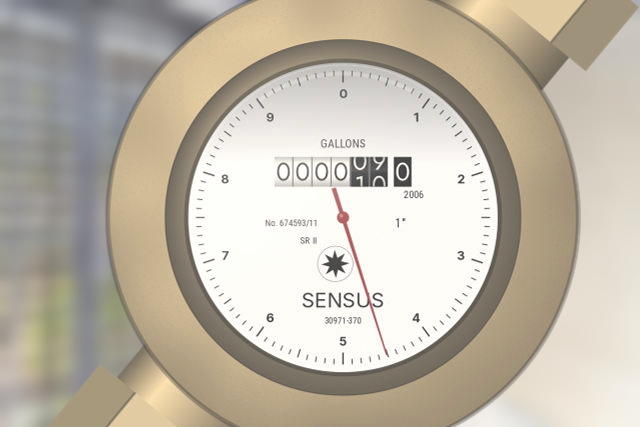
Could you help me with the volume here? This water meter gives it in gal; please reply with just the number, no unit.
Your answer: 94.5
